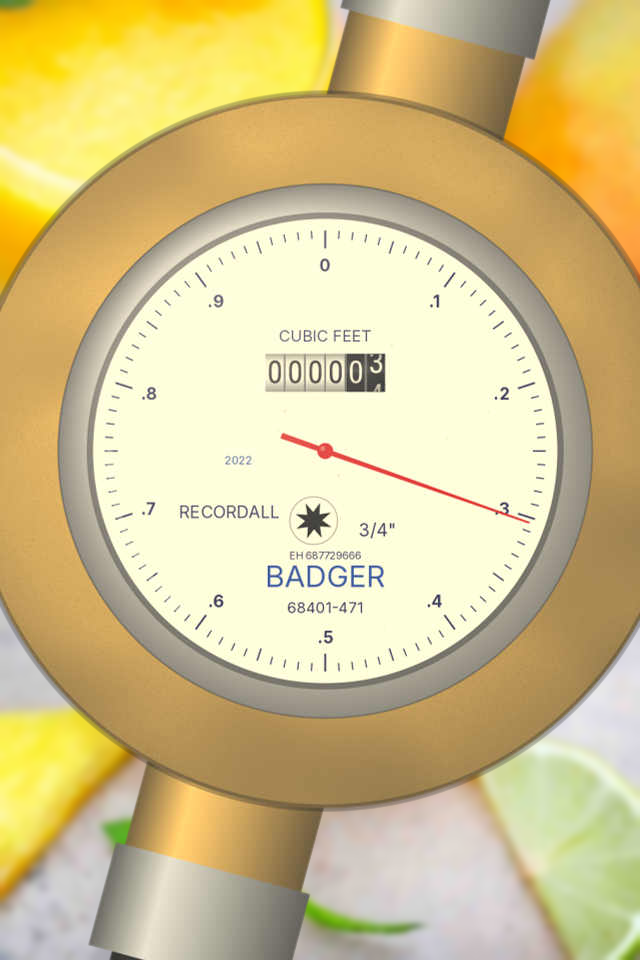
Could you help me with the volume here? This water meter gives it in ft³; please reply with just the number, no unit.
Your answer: 3.30
